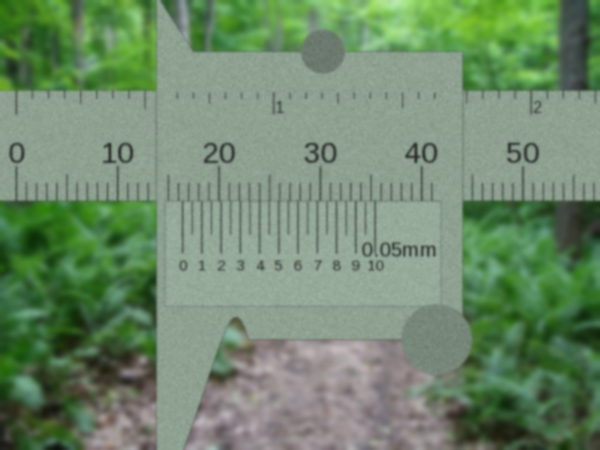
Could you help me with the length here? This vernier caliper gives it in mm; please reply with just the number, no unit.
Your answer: 16.4
